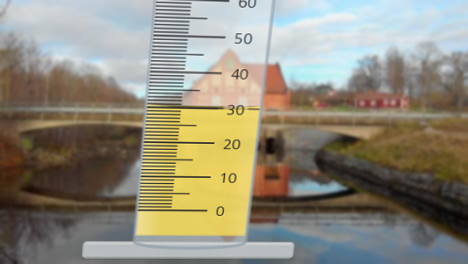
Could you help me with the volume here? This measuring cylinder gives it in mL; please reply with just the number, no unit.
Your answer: 30
